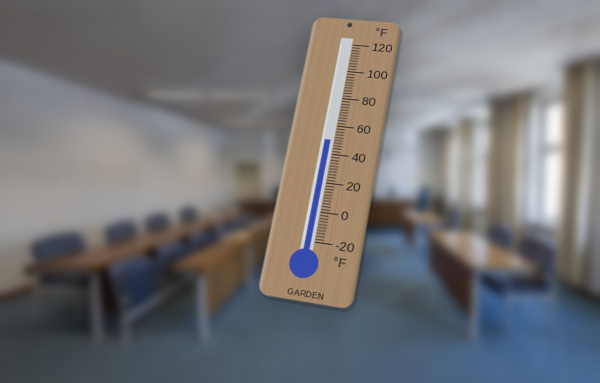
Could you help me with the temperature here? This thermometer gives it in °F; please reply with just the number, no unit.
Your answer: 50
